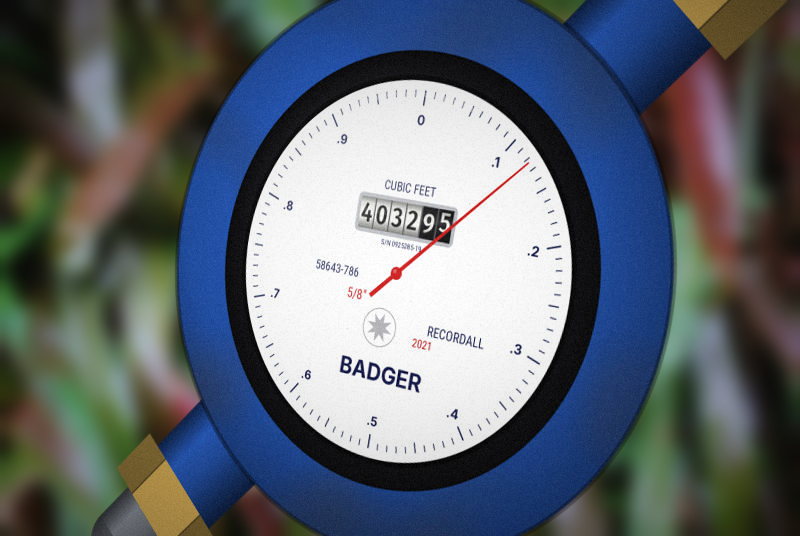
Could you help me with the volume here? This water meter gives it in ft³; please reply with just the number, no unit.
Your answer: 403295.12
